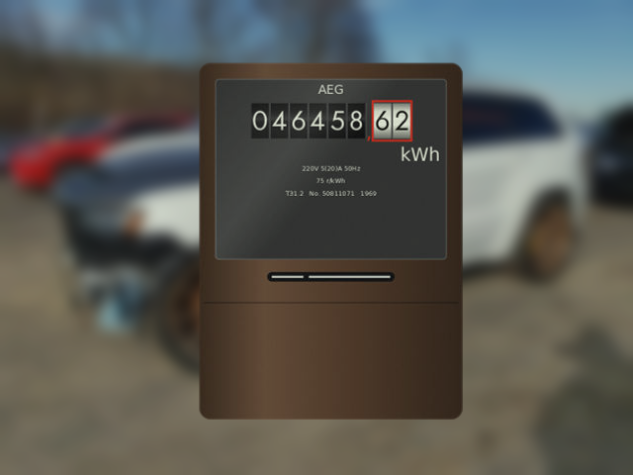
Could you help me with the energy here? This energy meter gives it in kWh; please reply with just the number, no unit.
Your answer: 46458.62
